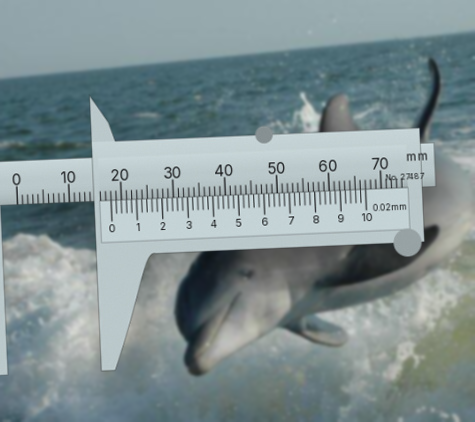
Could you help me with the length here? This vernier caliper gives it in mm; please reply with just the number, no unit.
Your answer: 18.0
